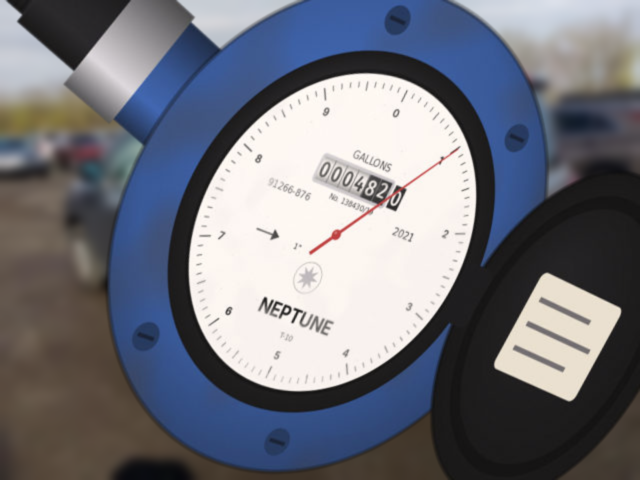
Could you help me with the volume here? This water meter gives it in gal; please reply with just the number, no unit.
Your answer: 4821.0
